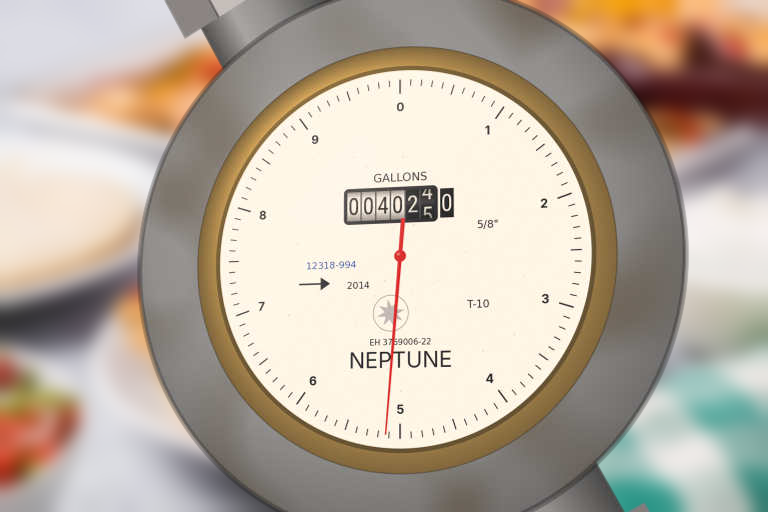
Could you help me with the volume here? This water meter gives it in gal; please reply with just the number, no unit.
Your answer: 40245.1
